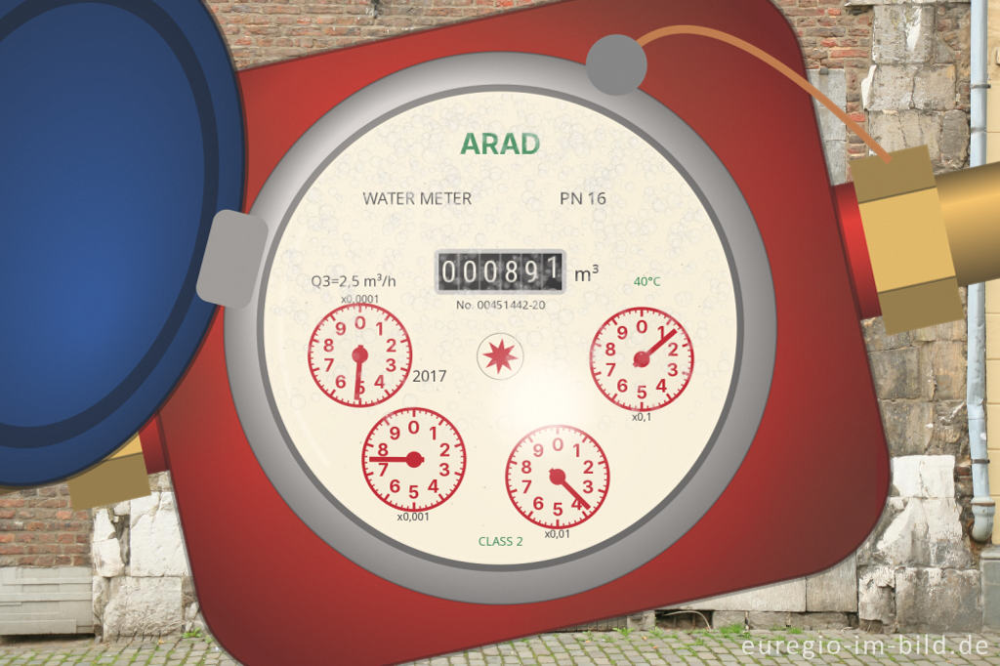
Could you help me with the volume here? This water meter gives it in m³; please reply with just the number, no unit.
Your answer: 891.1375
